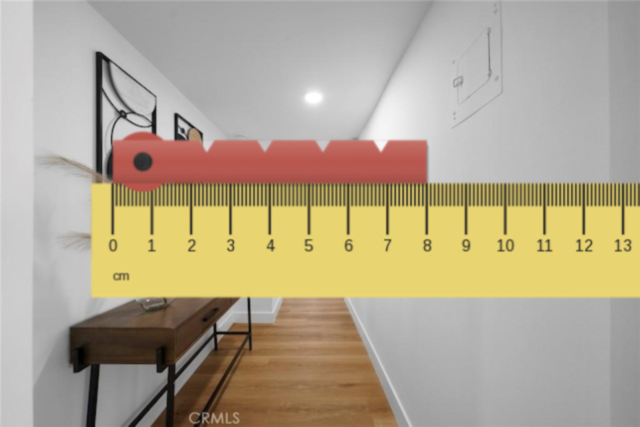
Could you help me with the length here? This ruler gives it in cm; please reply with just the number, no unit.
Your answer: 8
